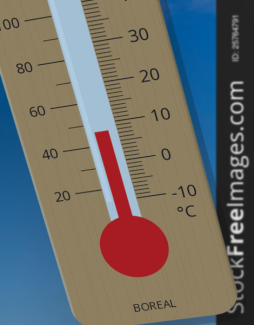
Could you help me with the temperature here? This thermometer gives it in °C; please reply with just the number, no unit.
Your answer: 8
